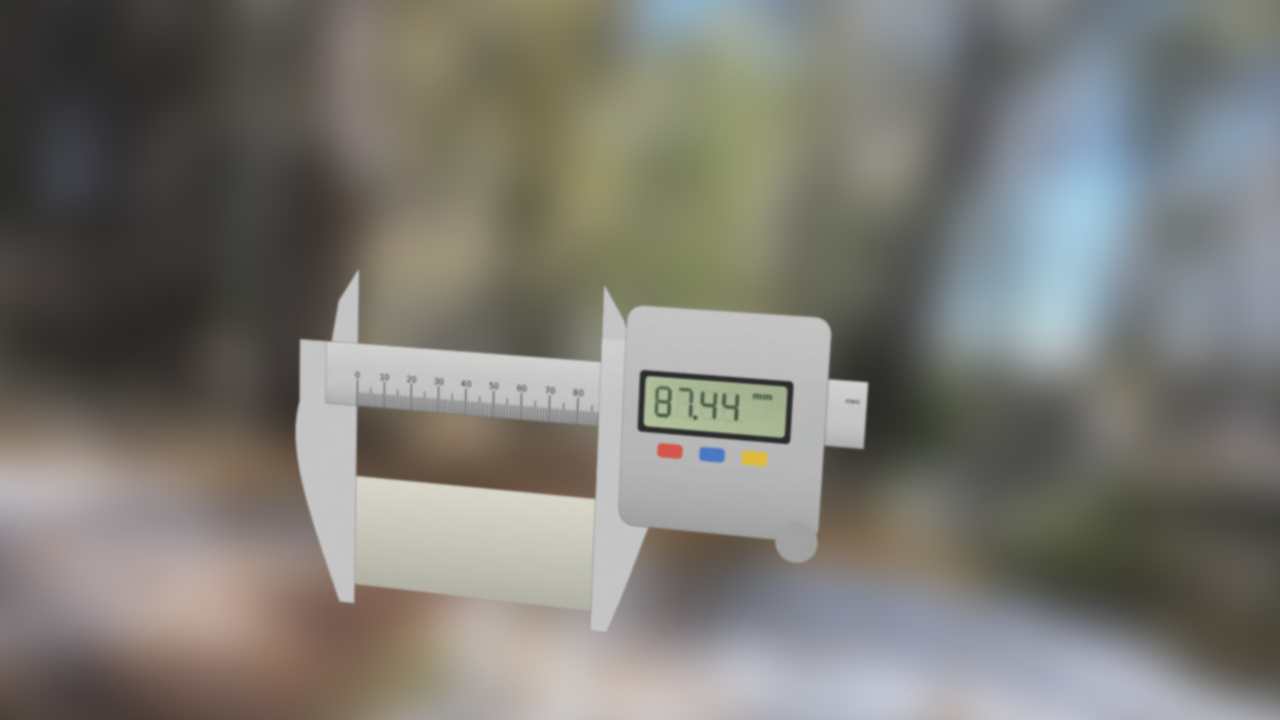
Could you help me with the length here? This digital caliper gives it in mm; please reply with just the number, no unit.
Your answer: 87.44
